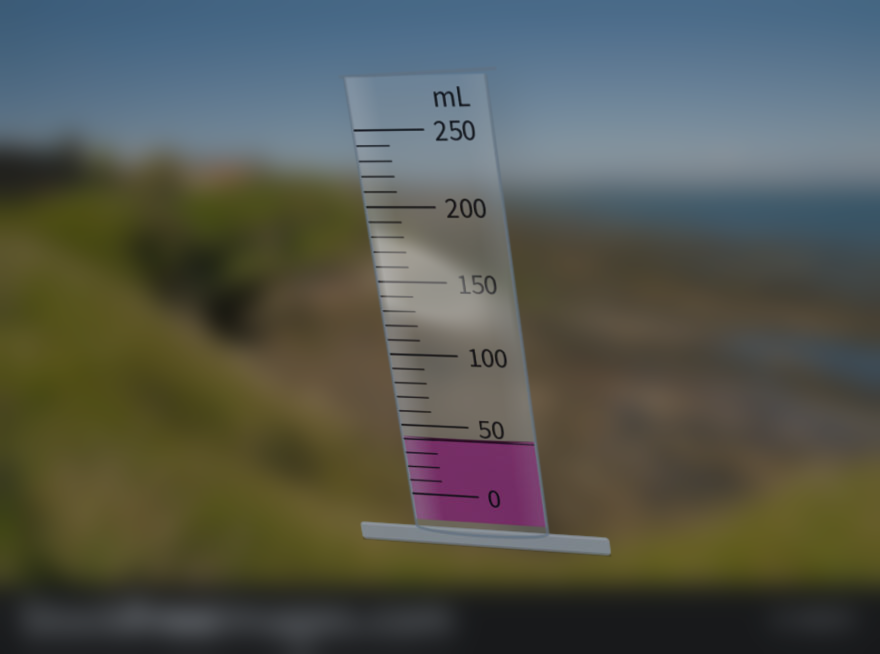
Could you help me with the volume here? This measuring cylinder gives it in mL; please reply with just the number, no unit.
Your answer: 40
